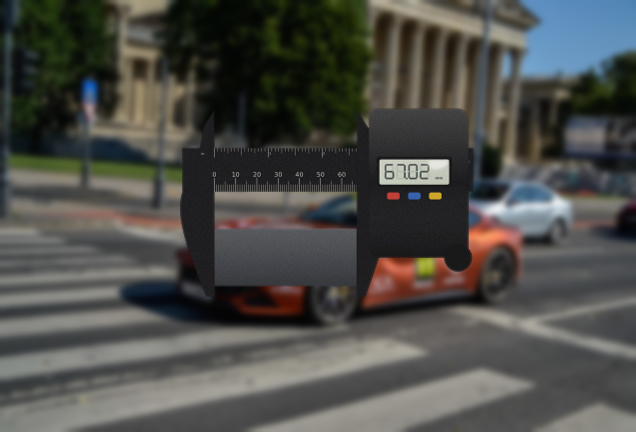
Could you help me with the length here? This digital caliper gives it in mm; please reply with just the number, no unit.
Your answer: 67.02
